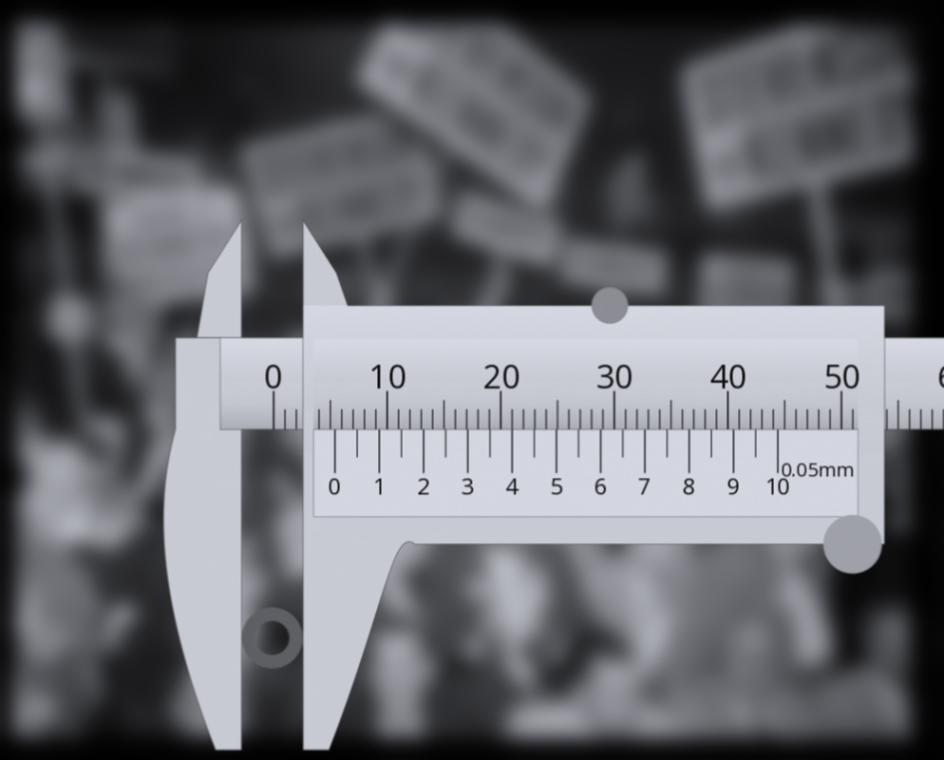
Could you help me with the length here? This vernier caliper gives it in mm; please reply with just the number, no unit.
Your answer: 5.4
